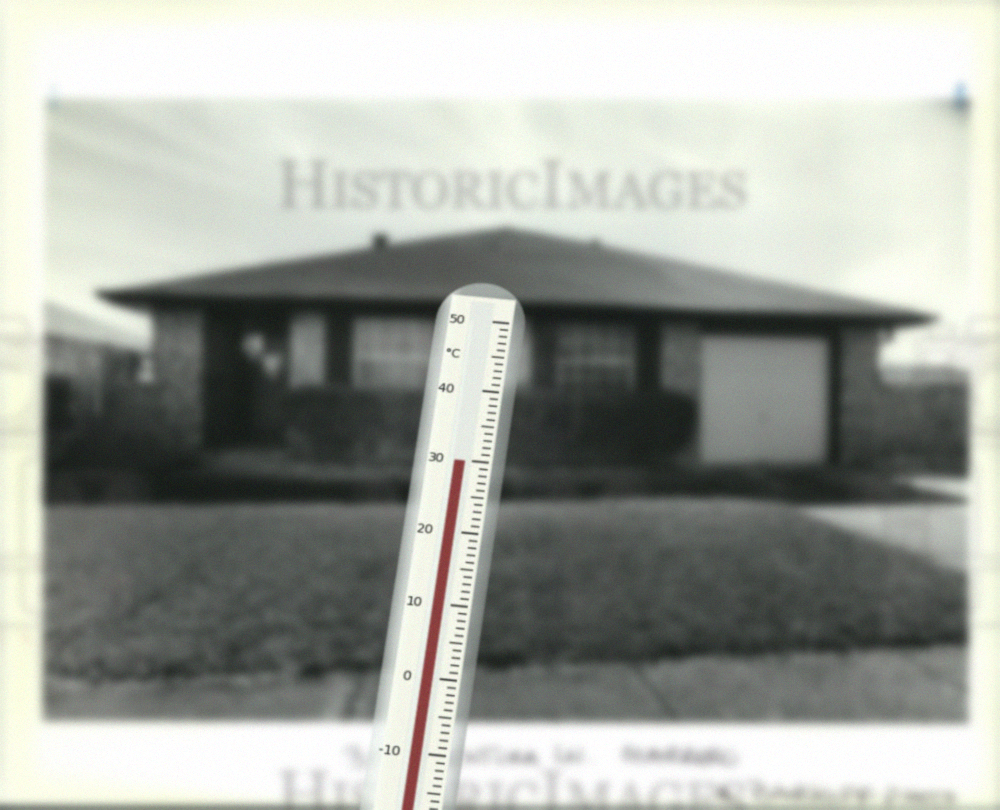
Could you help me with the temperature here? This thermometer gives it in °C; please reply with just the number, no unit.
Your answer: 30
